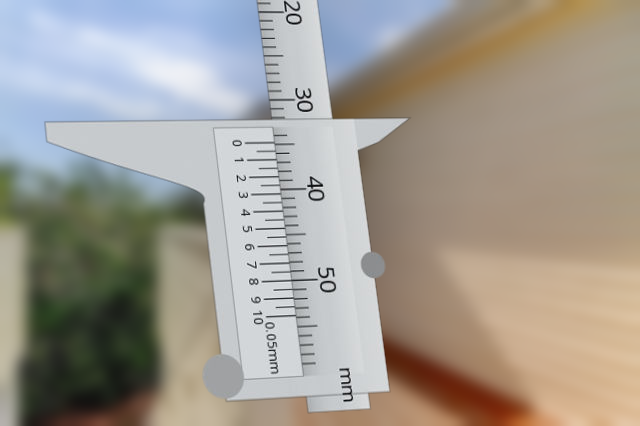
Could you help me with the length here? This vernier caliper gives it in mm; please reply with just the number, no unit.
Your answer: 34.8
